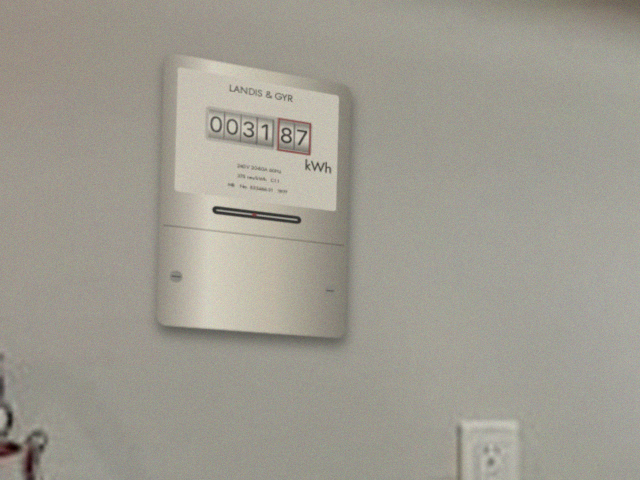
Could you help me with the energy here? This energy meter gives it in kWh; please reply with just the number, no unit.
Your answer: 31.87
